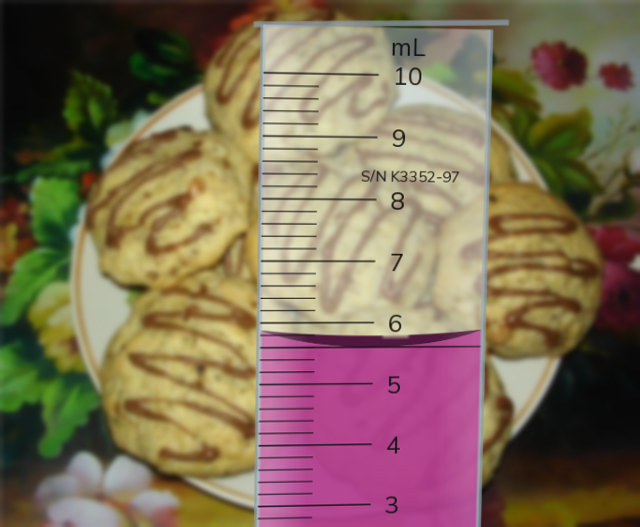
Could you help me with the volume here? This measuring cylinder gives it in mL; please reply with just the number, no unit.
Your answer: 5.6
